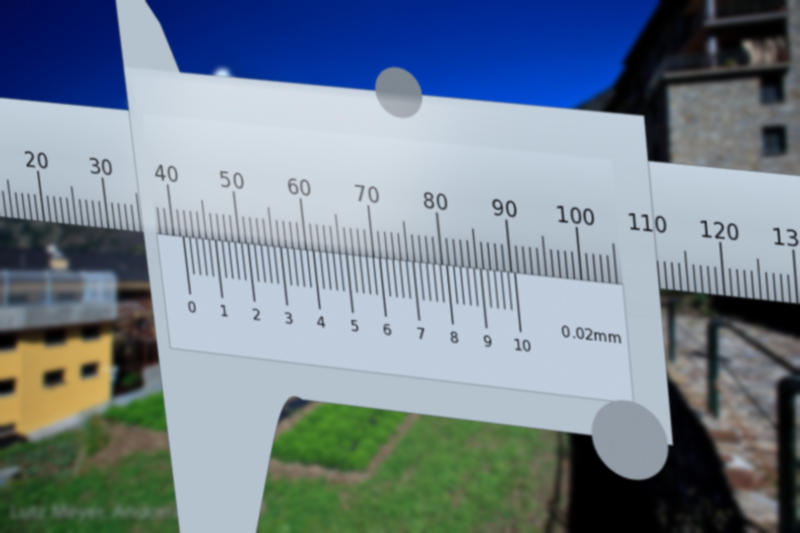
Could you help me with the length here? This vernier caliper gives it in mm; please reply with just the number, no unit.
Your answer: 41.5
